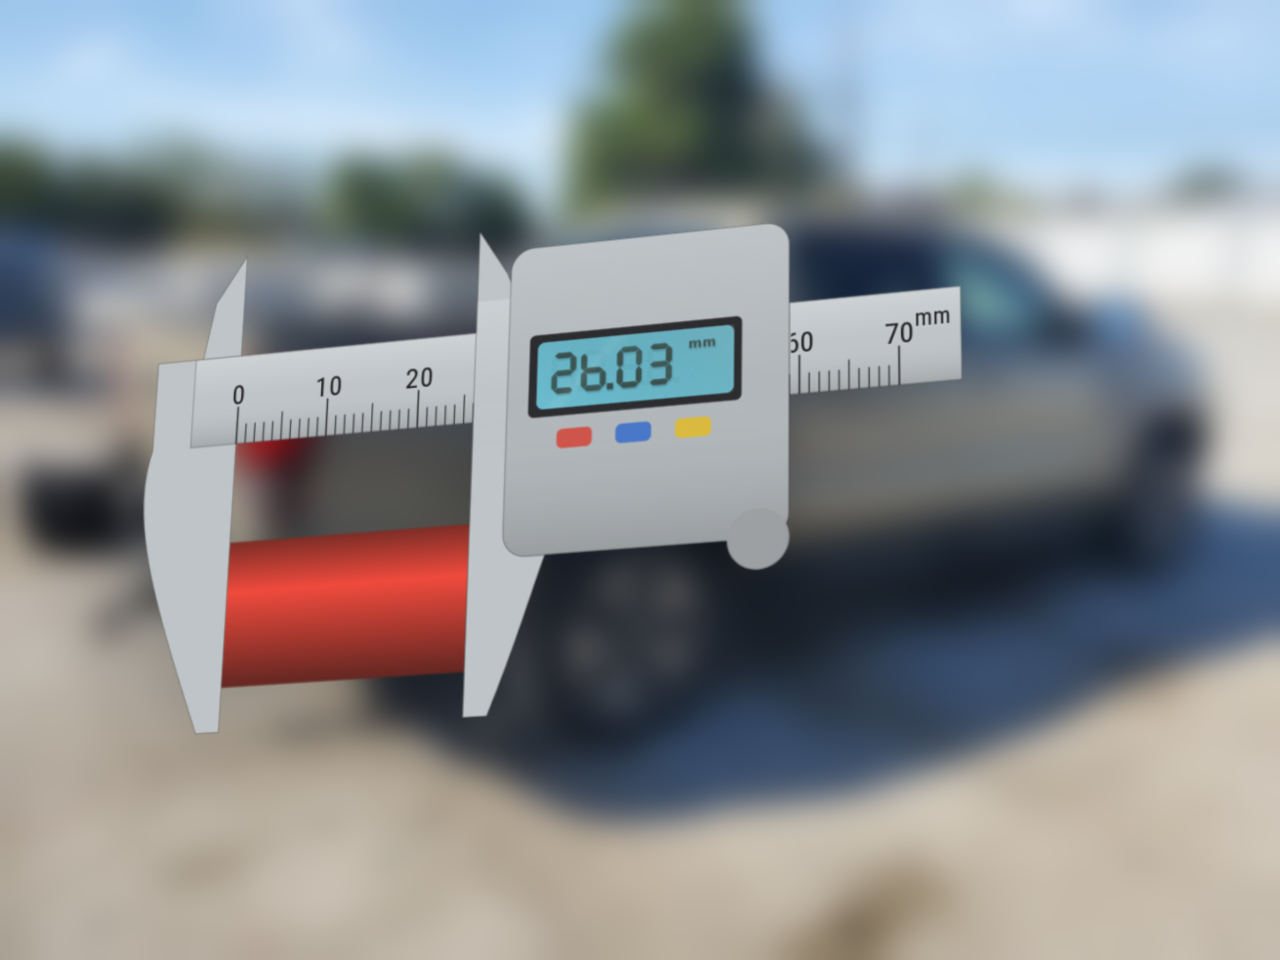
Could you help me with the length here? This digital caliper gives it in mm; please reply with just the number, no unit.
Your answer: 26.03
